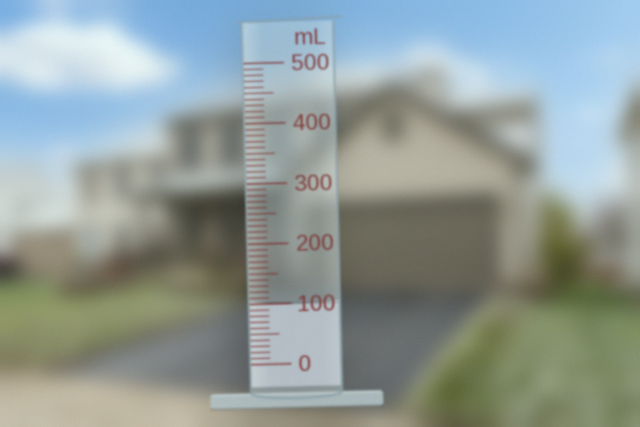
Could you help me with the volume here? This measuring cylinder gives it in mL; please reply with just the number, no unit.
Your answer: 100
